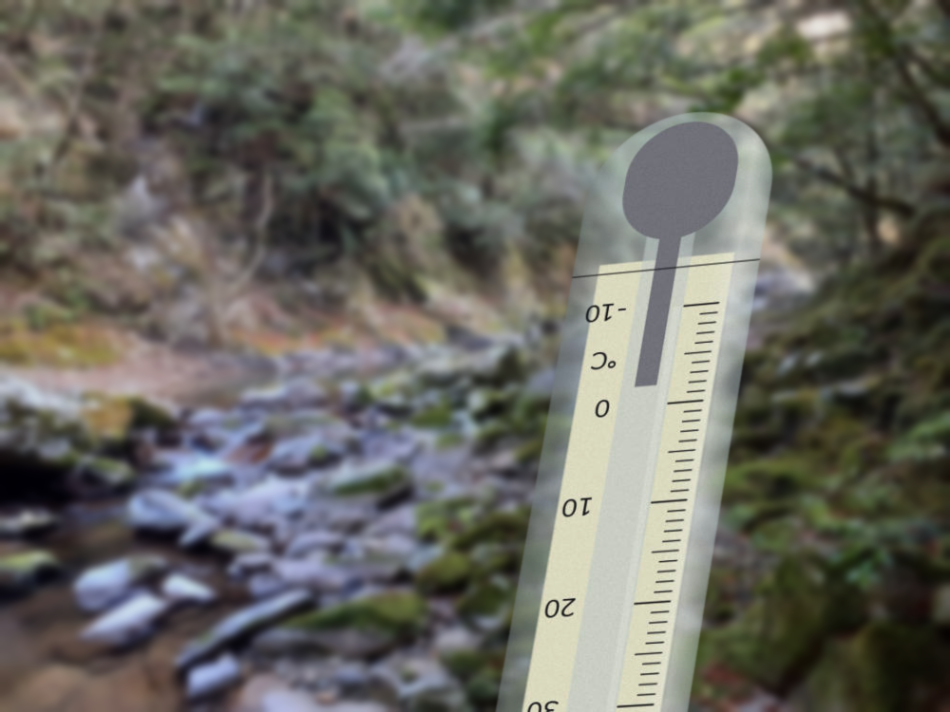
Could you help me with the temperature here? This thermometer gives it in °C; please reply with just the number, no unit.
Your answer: -2
